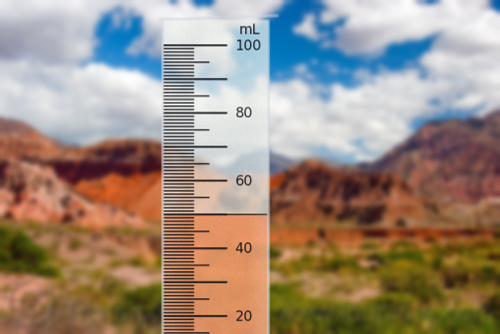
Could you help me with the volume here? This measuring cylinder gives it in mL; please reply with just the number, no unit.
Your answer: 50
